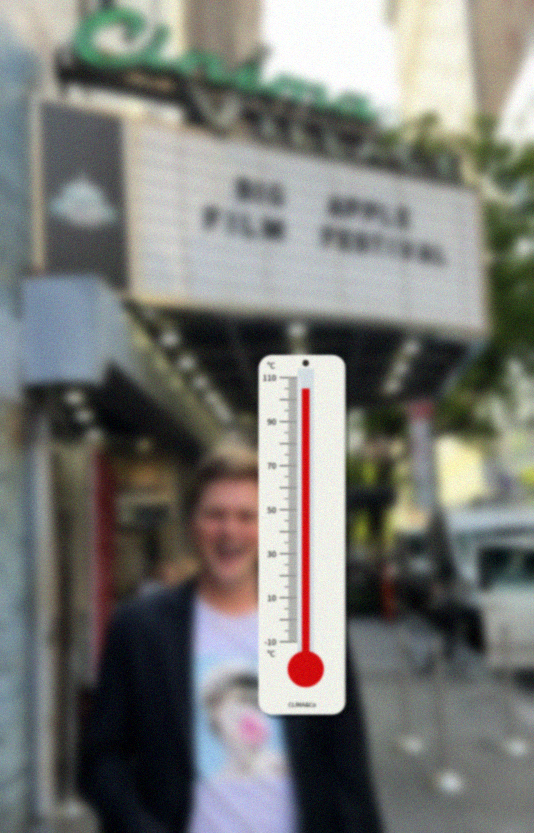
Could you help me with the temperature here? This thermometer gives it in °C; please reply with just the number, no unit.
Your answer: 105
